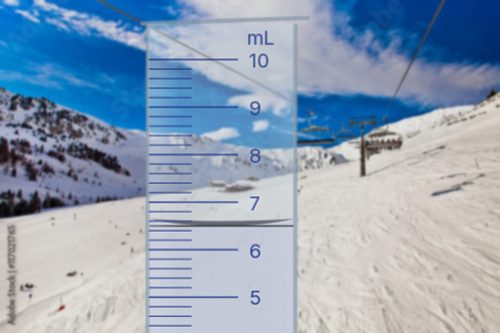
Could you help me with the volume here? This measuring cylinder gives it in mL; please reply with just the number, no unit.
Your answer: 6.5
